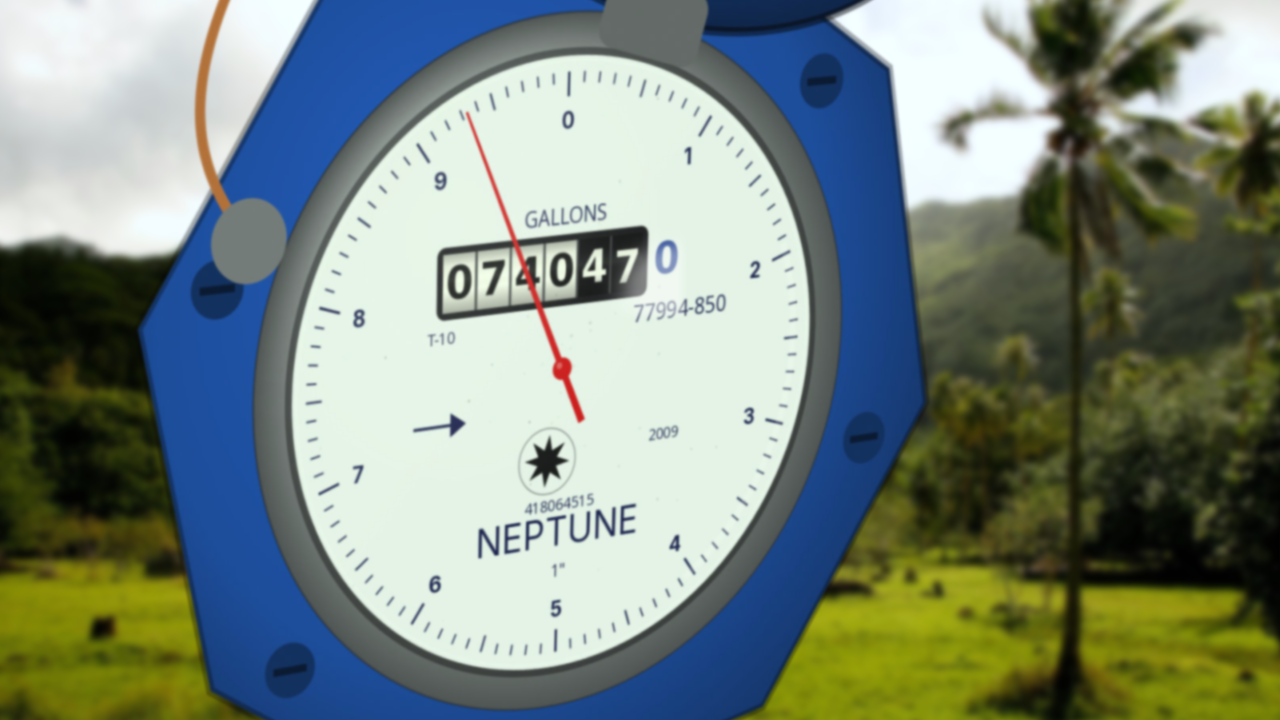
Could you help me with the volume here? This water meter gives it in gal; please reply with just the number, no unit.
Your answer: 740469.3
